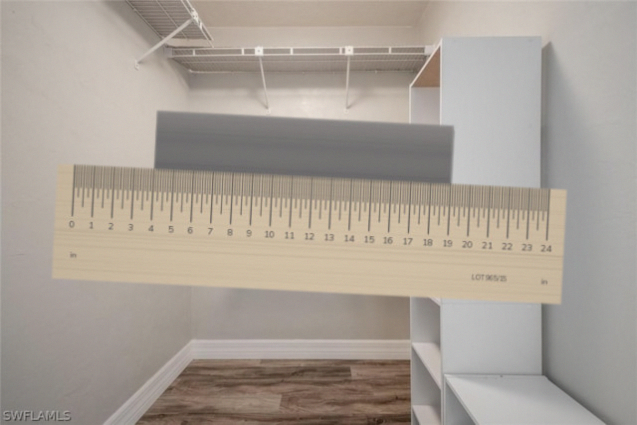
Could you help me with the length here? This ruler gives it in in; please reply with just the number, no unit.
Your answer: 15
